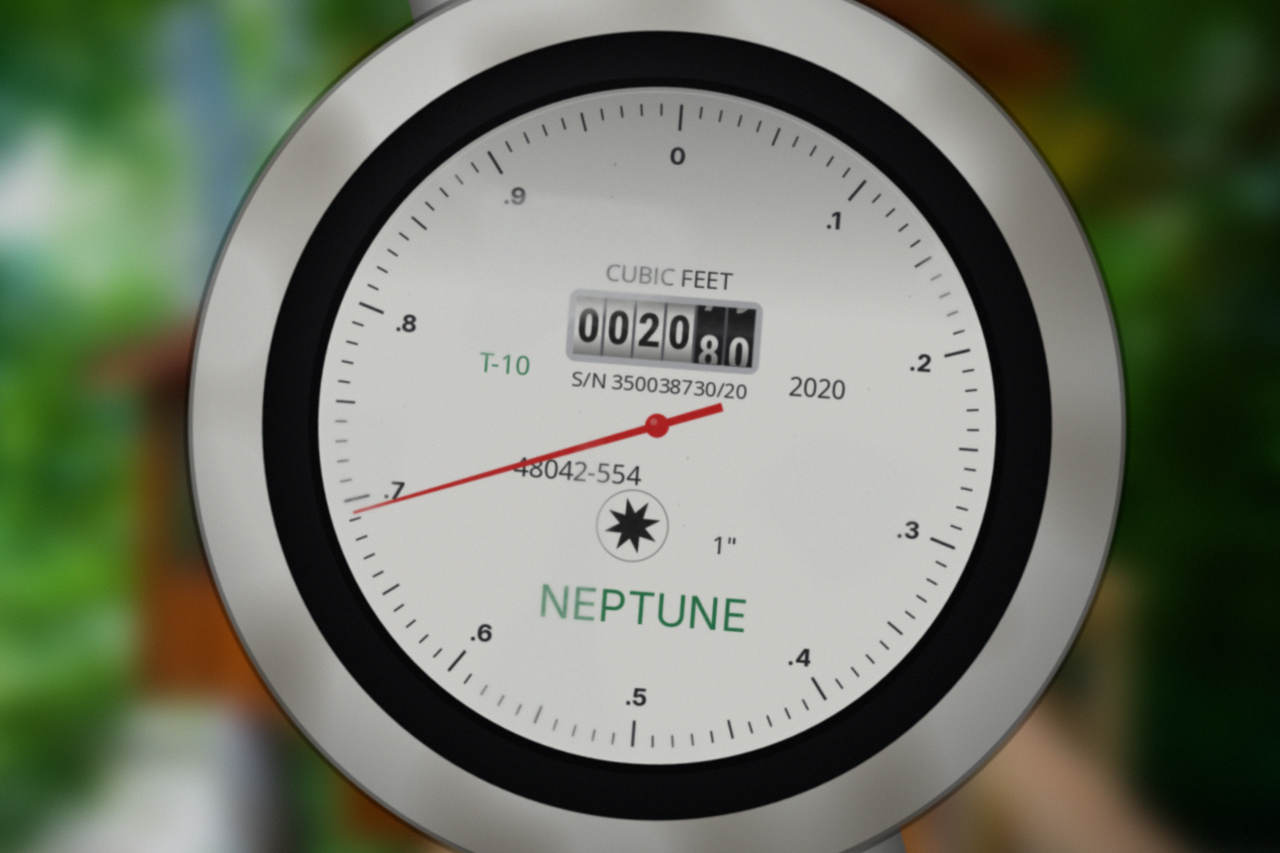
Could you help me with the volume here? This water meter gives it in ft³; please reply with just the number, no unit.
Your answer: 2079.69
